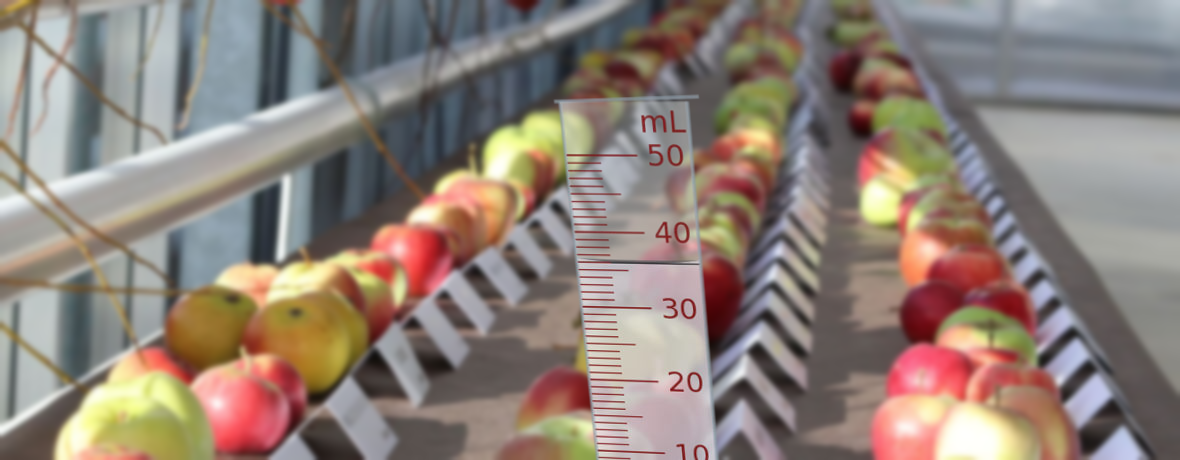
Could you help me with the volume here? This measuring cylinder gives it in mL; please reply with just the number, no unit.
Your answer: 36
